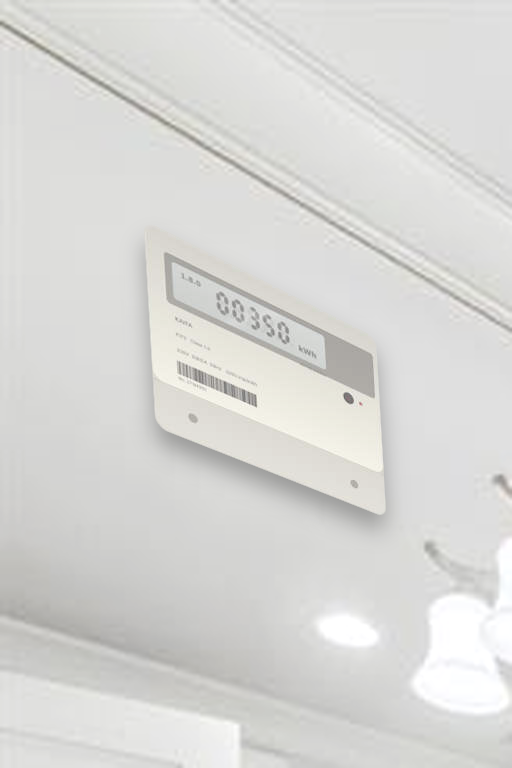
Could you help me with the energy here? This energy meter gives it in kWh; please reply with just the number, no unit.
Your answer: 350
